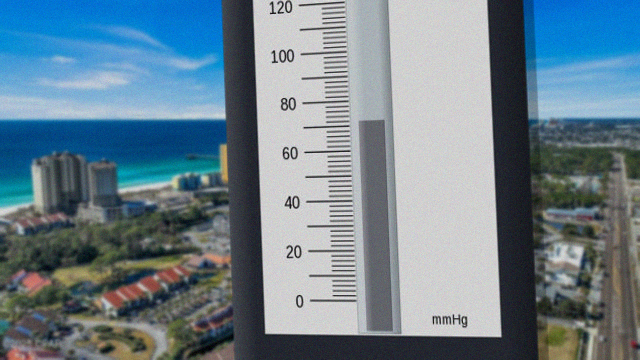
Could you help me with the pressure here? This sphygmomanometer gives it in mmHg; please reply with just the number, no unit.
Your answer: 72
